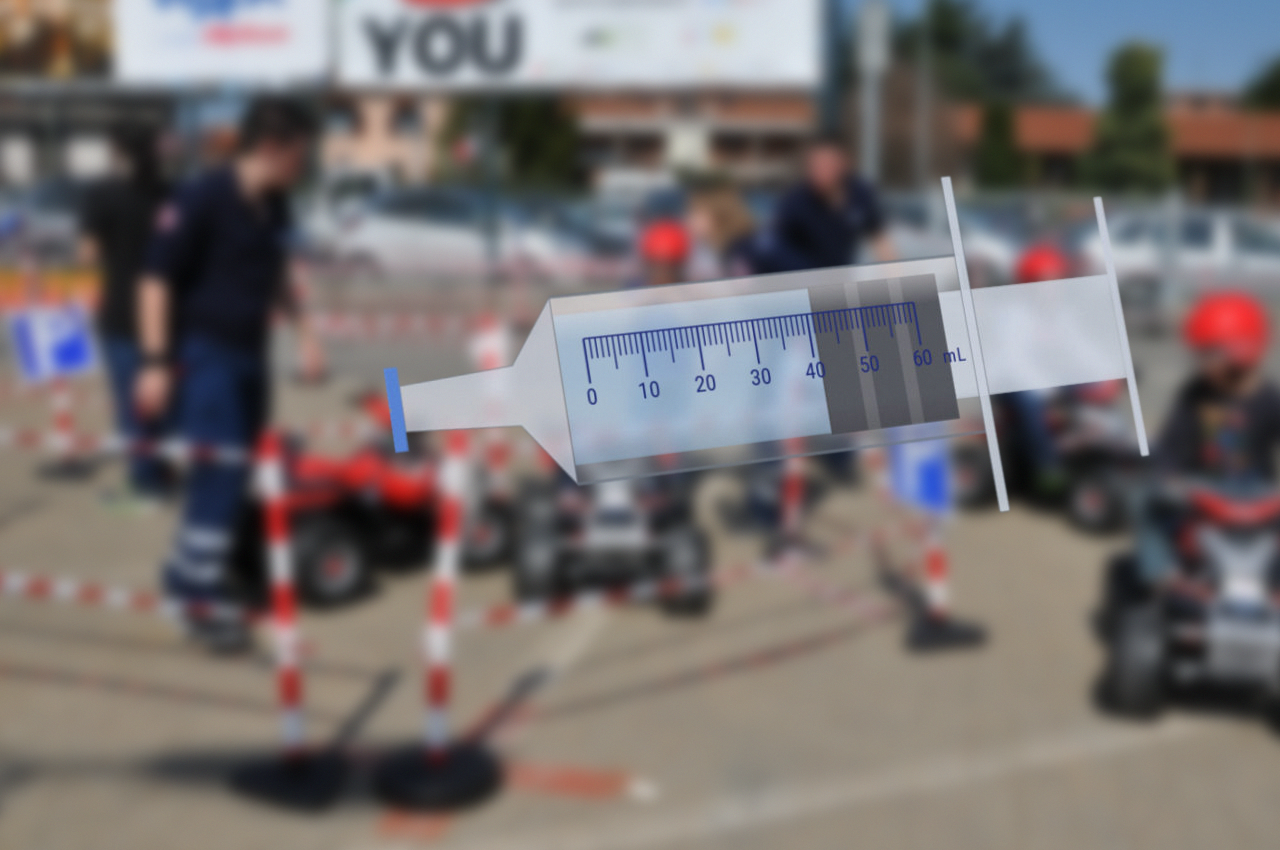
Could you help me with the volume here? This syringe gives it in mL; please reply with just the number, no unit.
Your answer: 41
